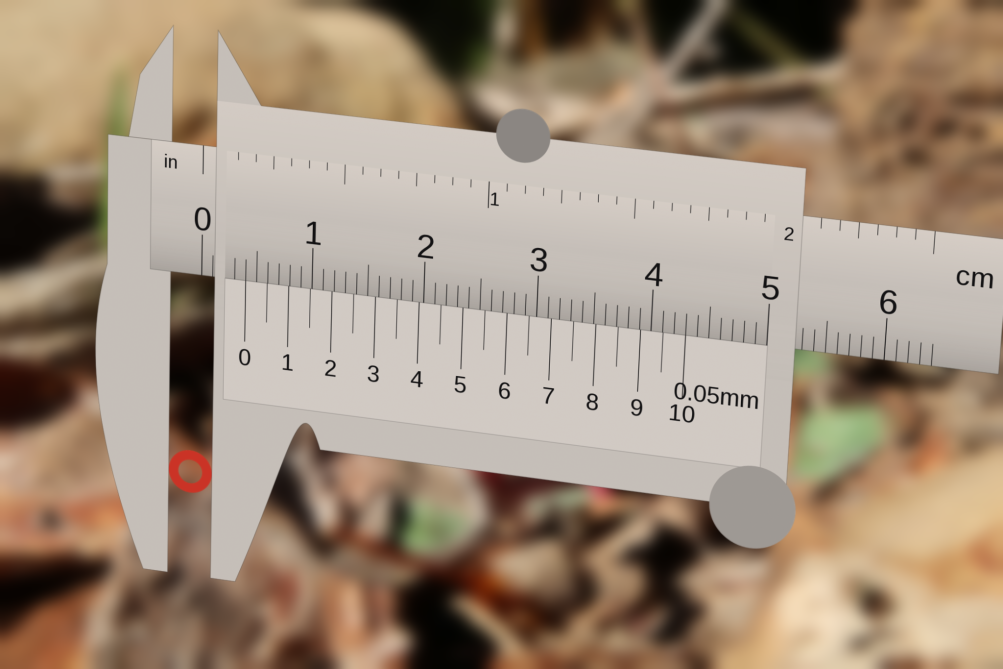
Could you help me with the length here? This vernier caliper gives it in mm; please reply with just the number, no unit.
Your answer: 4.0
